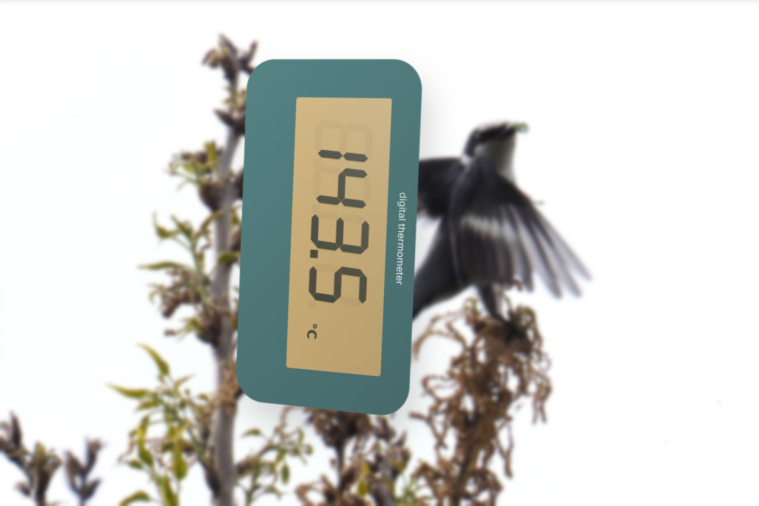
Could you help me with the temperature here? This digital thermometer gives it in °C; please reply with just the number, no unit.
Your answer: 143.5
